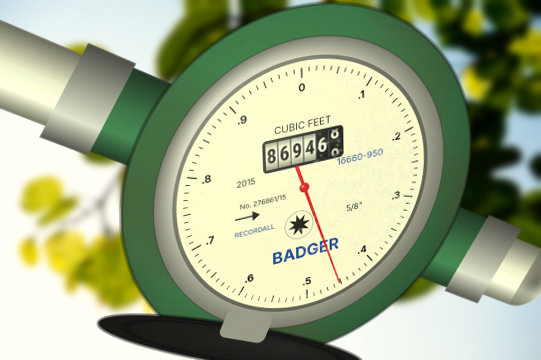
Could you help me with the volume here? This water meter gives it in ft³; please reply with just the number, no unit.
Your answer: 869468.45
